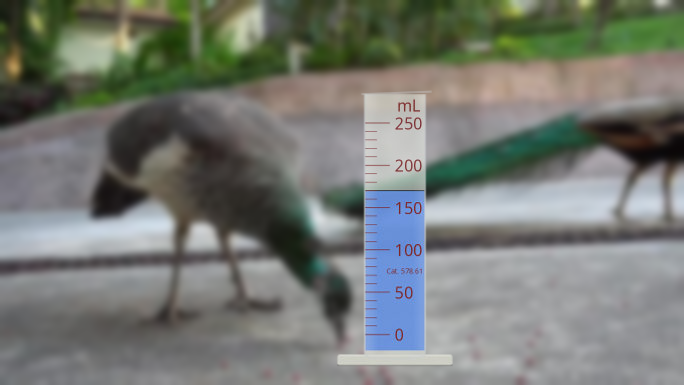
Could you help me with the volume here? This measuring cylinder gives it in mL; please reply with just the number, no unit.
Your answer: 170
